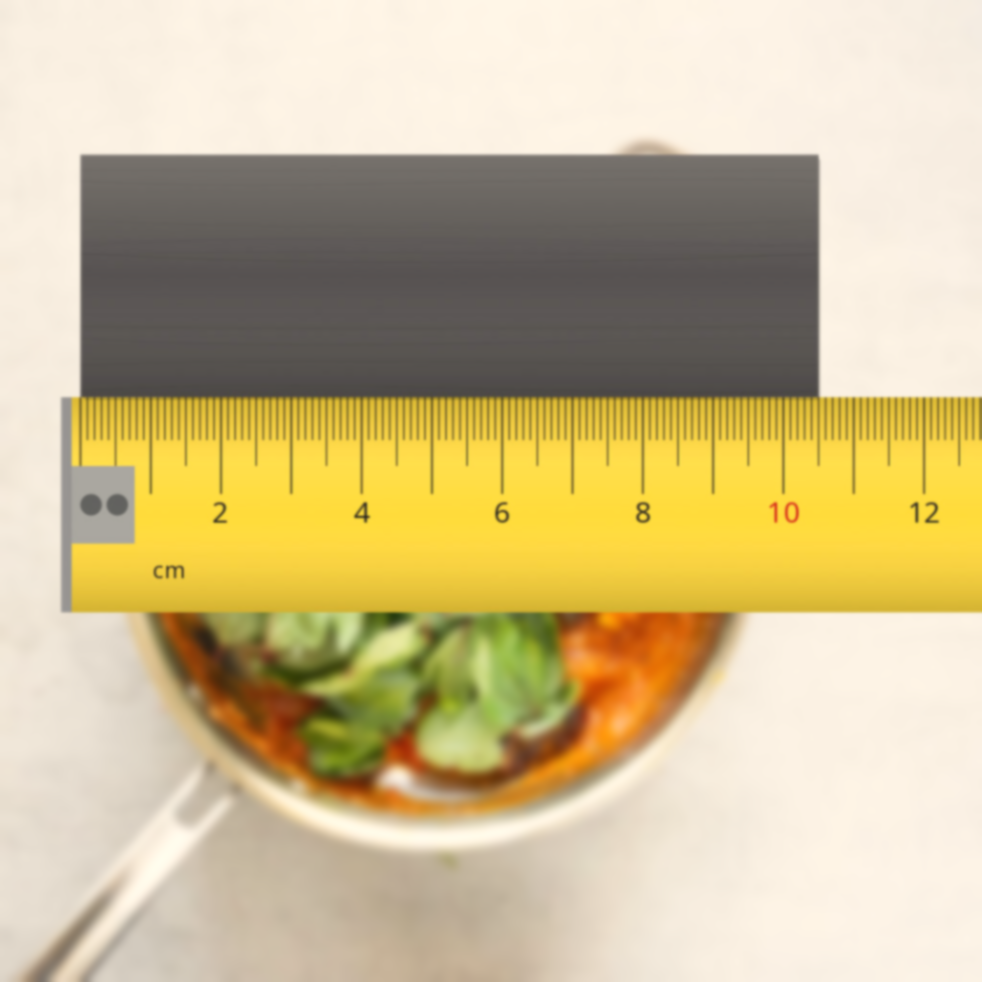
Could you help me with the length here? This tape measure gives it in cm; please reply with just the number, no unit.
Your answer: 10.5
